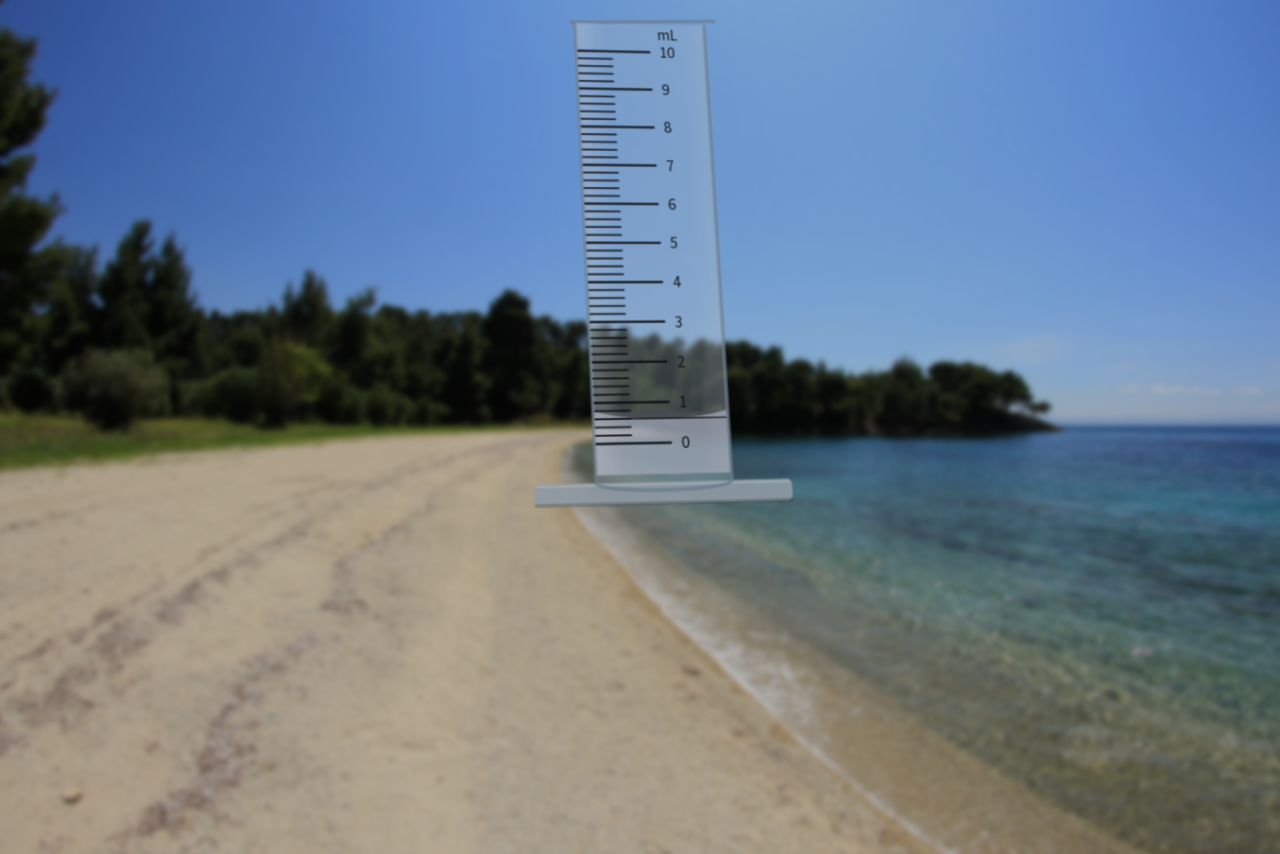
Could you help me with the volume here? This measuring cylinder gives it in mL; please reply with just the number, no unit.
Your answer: 0.6
